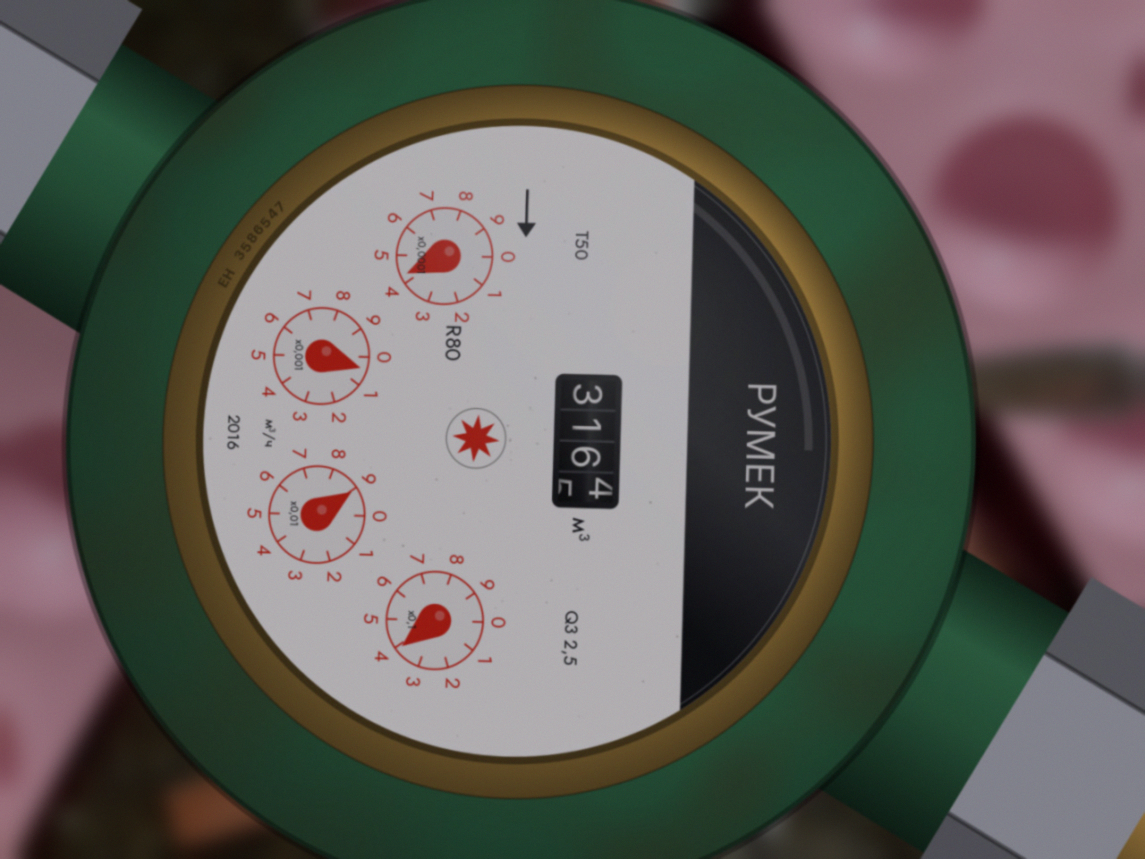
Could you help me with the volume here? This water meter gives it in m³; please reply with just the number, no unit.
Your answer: 3164.3904
